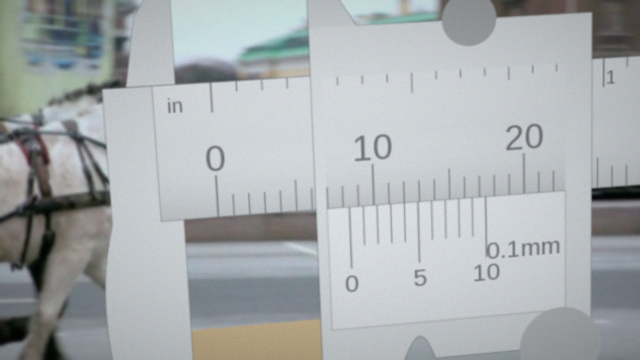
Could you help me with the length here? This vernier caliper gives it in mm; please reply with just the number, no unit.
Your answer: 8.4
